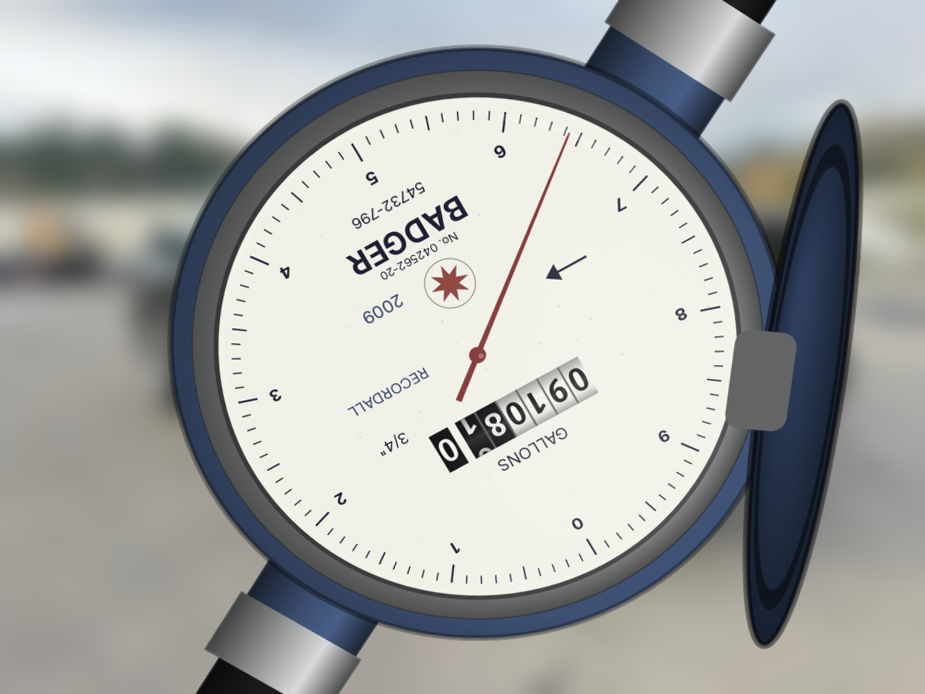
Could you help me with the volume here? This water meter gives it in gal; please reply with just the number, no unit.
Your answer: 910806.4
